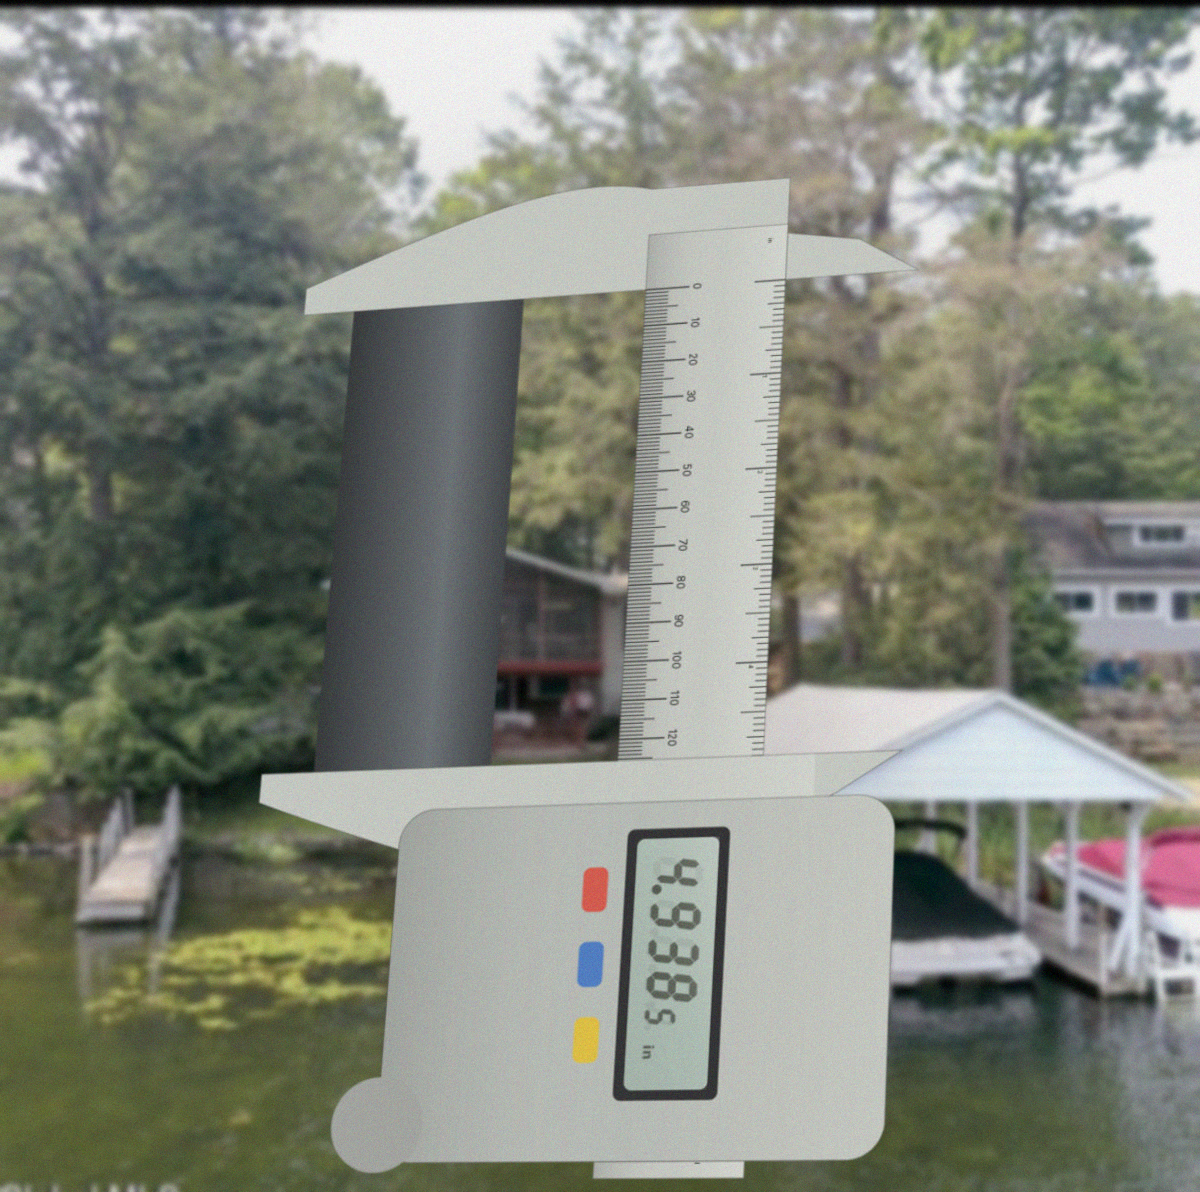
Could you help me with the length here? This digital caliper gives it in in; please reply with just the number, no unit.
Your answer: 4.9385
